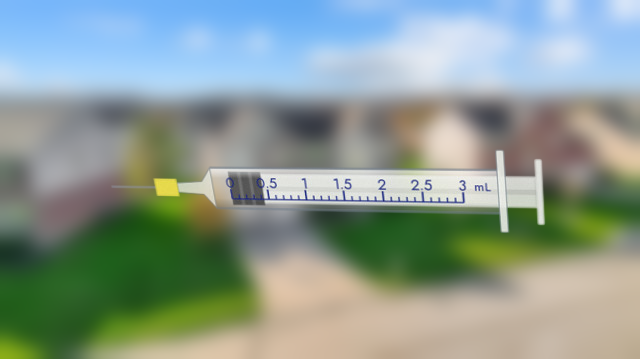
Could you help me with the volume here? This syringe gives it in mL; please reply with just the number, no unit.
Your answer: 0
